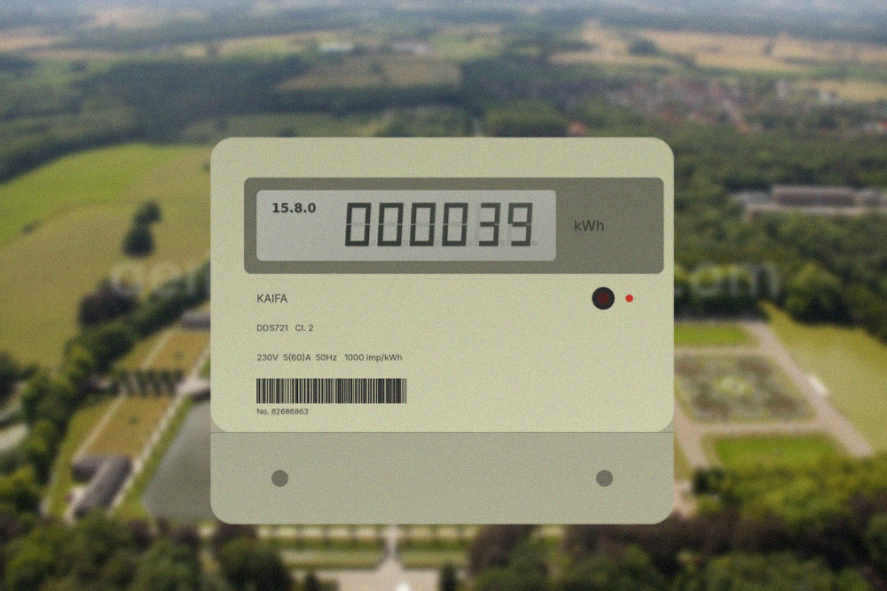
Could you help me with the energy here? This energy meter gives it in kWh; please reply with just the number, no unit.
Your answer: 39
